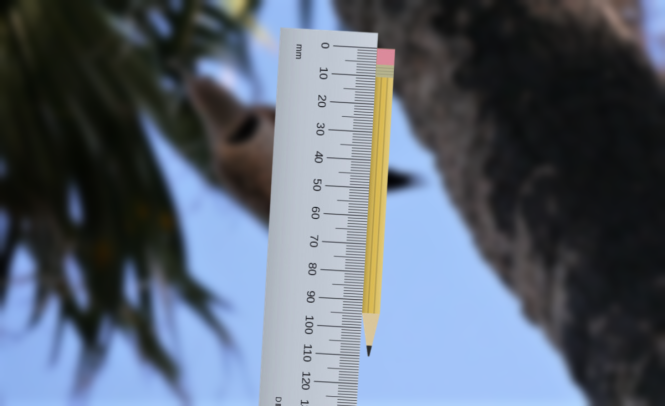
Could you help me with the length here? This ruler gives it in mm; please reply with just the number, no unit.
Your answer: 110
